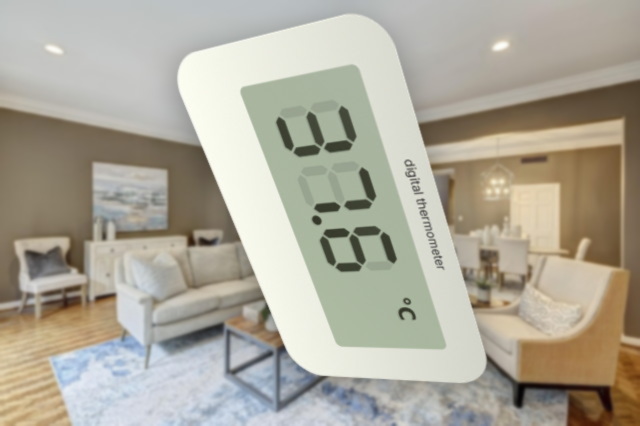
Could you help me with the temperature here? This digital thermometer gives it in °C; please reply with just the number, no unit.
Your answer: 37.6
